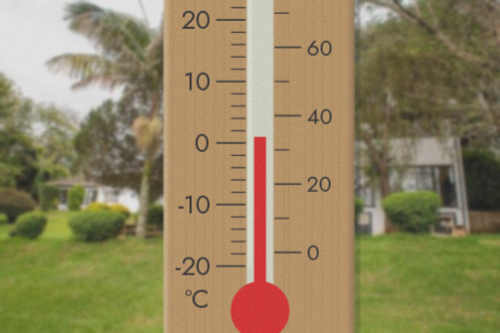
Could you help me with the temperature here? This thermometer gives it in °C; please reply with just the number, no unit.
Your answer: 1
